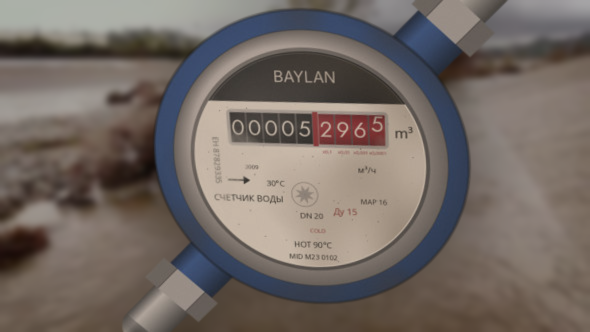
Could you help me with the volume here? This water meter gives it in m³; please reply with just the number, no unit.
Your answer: 5.2965
